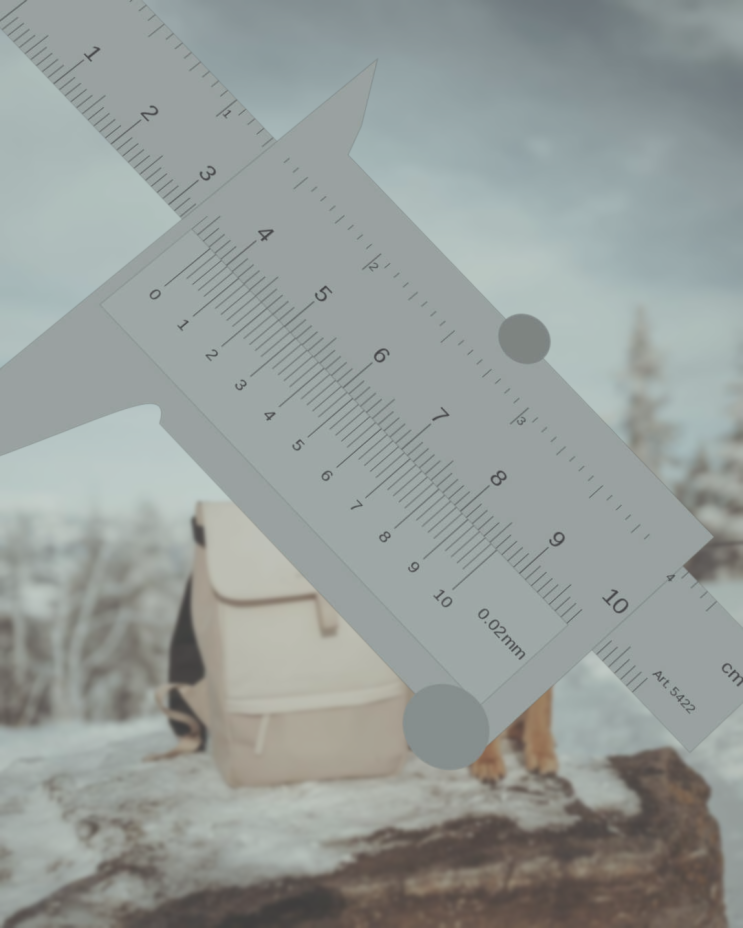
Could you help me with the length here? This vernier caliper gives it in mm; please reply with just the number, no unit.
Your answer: 37.2
